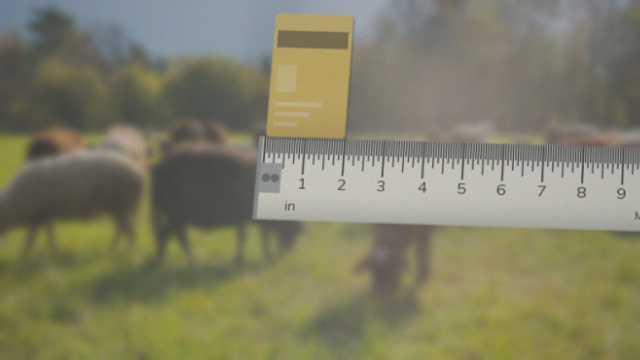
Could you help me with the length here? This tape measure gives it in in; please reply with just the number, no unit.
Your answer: 2
